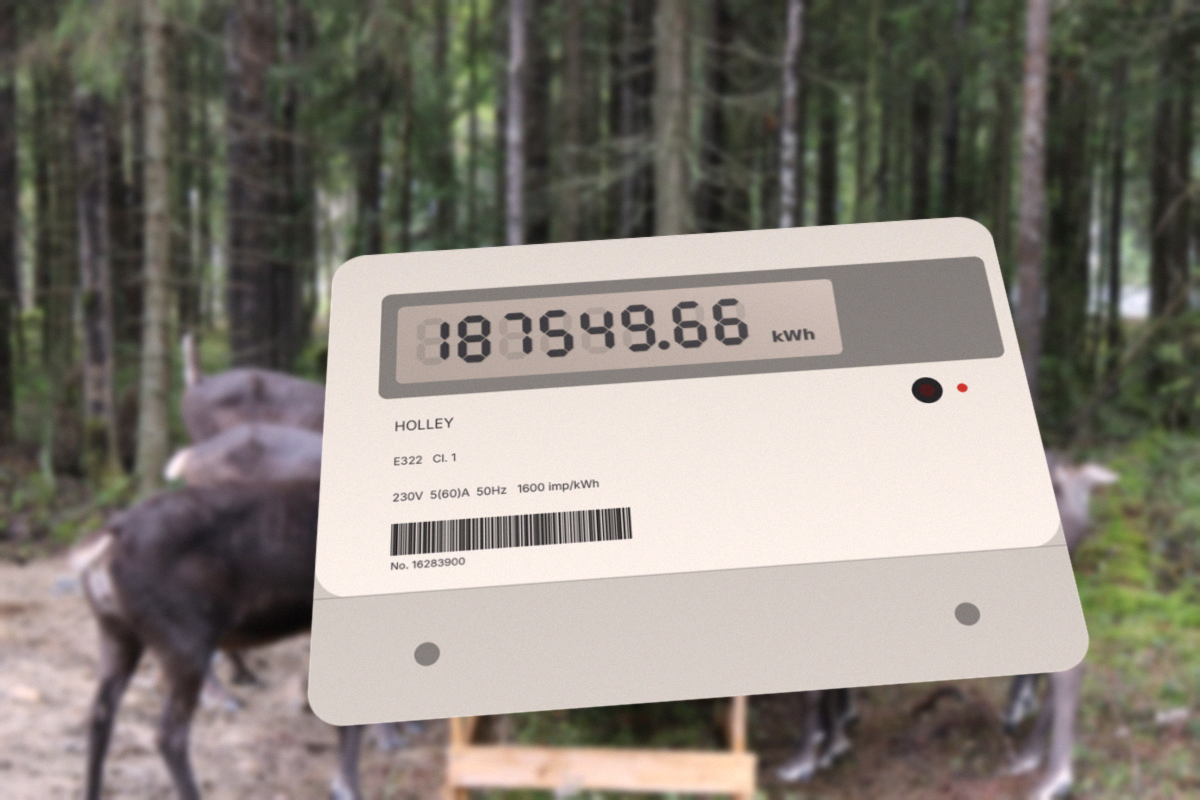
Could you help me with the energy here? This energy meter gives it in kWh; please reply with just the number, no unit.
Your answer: 187549.66
